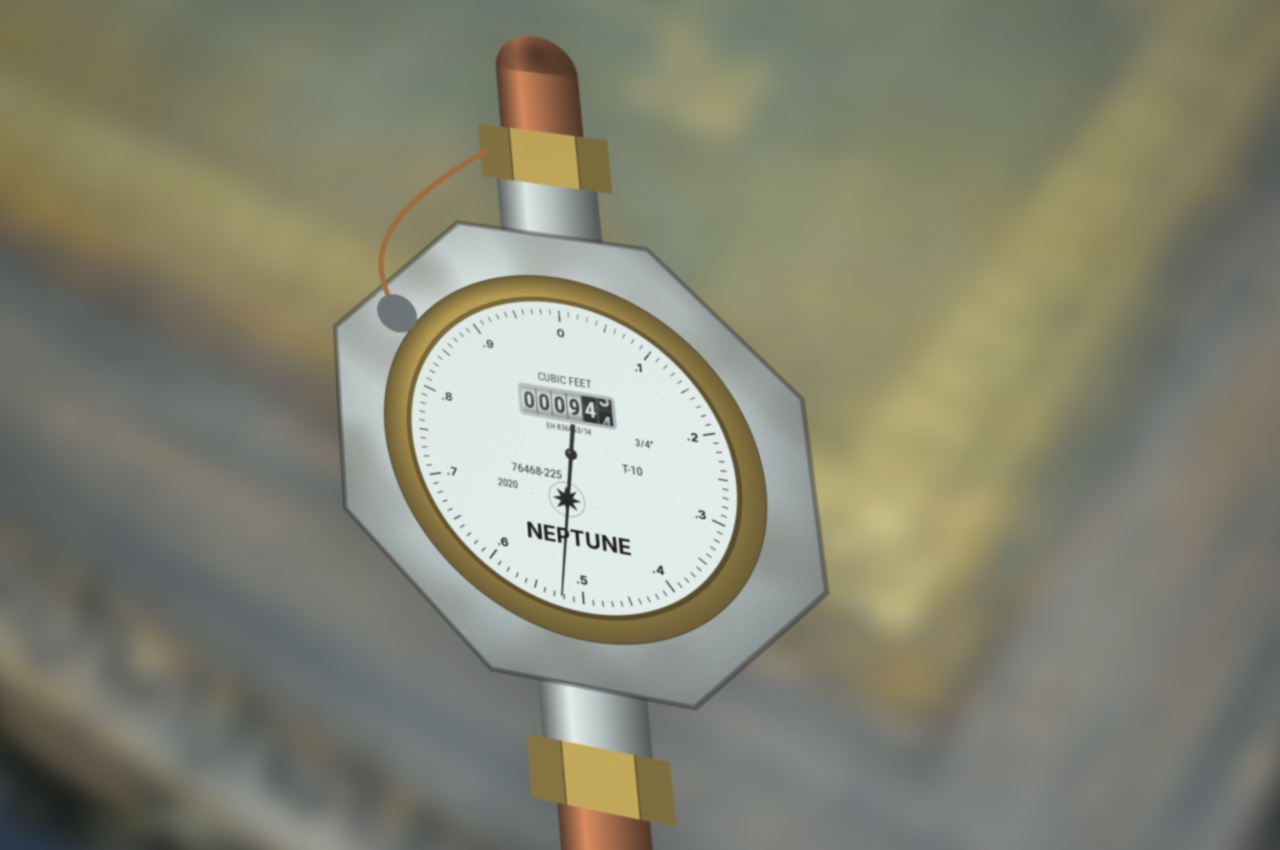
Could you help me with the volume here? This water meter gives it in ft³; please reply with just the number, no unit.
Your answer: 943.52
